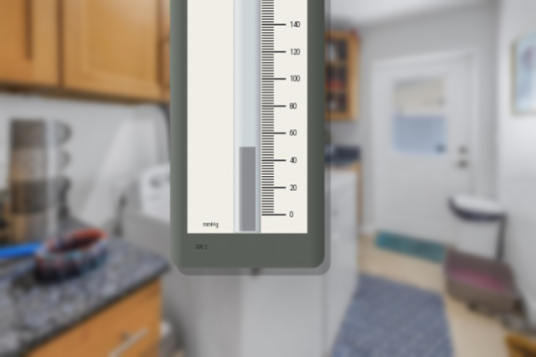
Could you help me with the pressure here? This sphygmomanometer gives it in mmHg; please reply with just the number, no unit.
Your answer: 50
